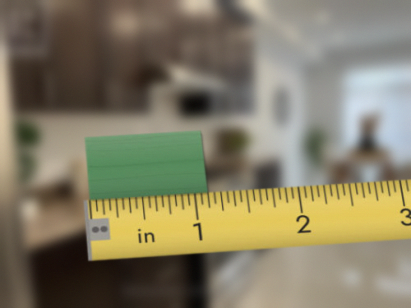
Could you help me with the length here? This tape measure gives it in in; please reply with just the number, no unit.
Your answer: 1.125
